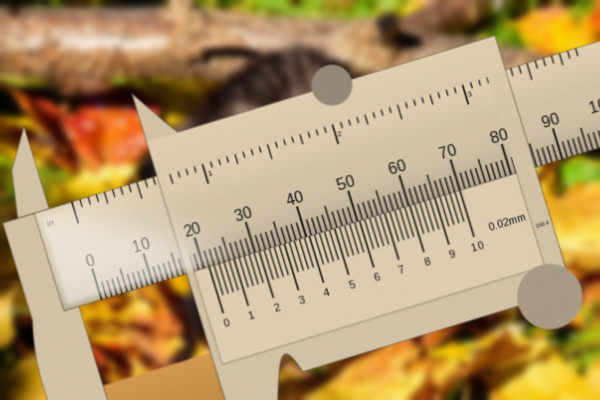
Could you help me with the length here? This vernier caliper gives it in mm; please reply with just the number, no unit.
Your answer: 21.0
